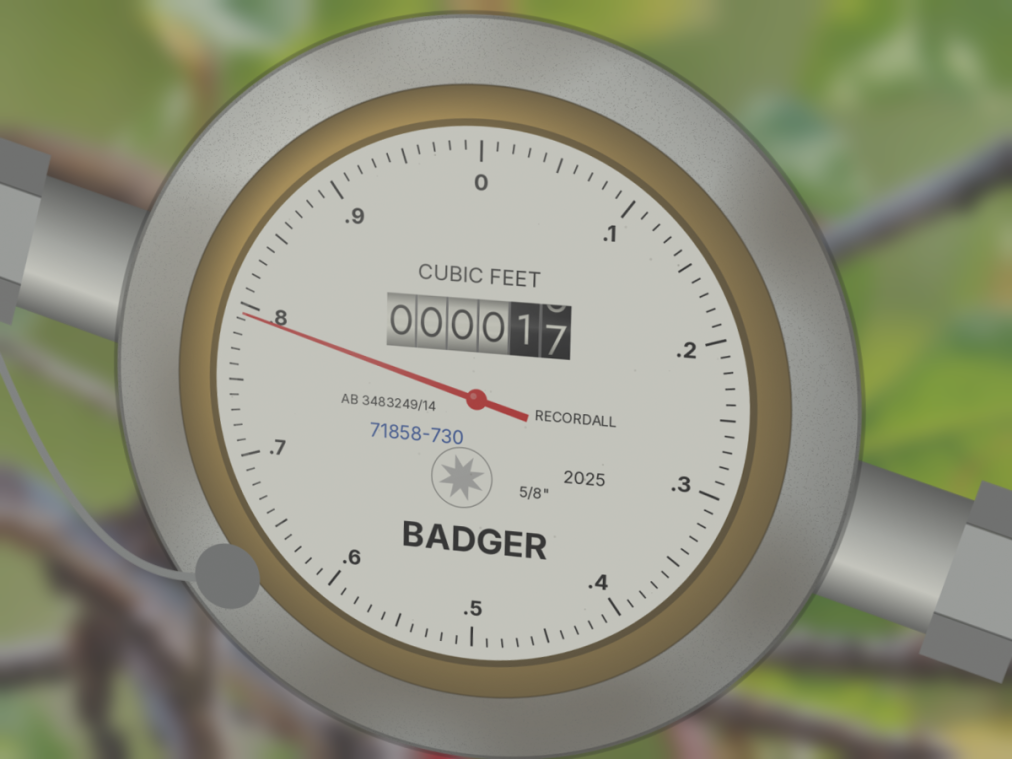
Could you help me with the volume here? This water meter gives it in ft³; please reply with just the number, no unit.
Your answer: 16.79
